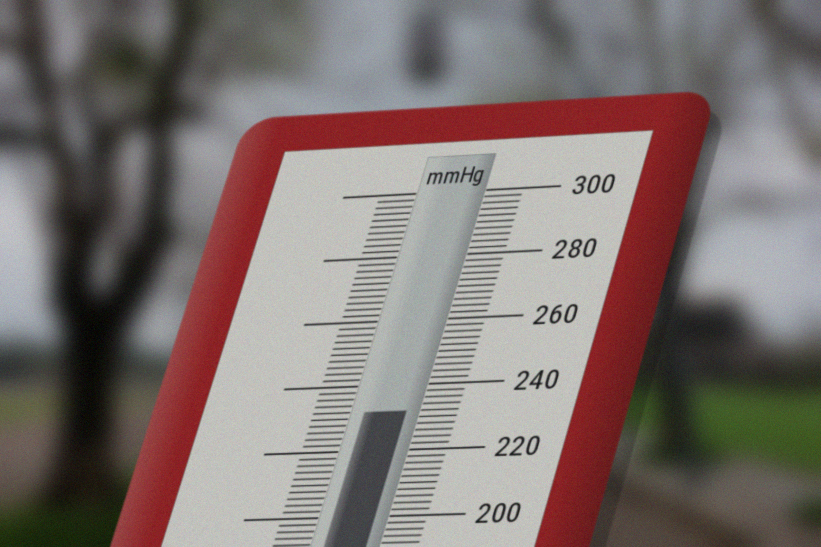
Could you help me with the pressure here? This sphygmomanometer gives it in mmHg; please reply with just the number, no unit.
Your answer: 232
